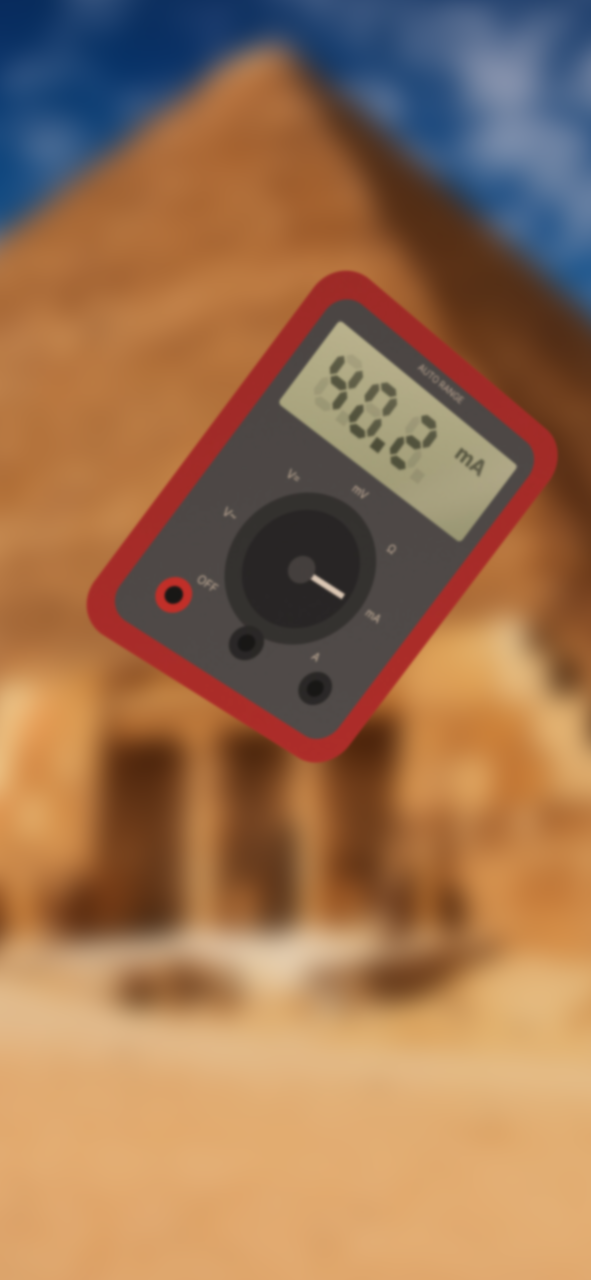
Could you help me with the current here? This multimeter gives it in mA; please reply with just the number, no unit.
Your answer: 40.2
